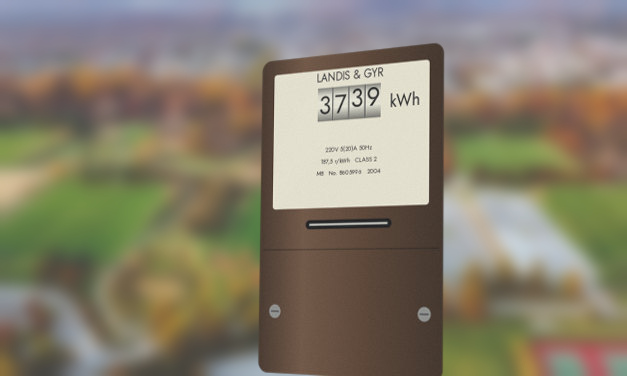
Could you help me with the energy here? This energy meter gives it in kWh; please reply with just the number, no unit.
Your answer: 3739
